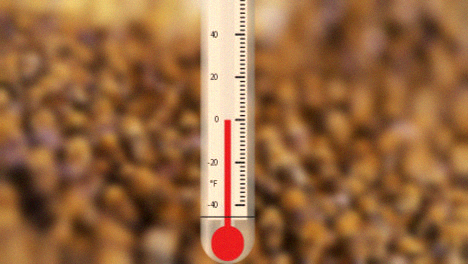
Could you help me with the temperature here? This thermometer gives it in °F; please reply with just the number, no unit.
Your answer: 0
